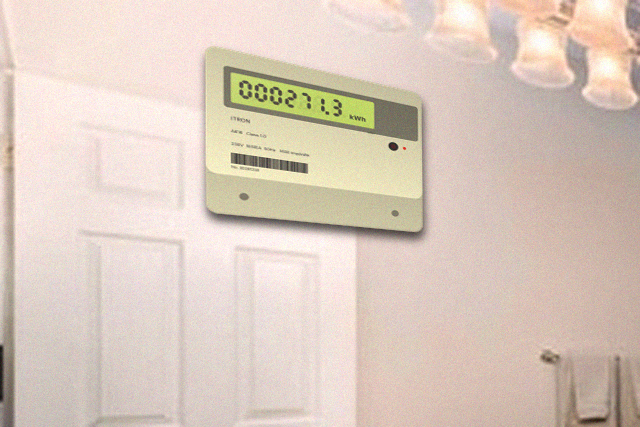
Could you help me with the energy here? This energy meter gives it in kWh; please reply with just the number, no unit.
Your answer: 271.3
